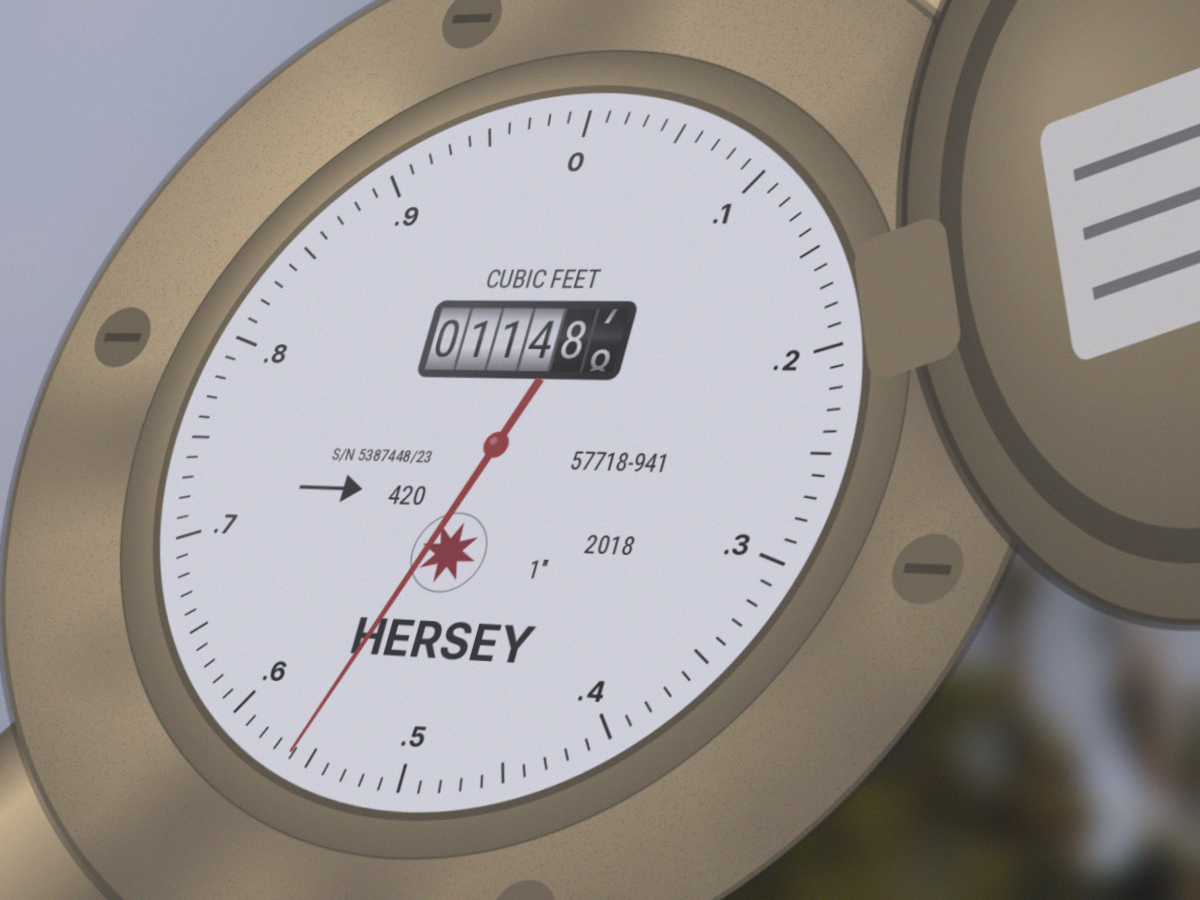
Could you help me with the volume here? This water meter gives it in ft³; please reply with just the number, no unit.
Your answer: 11487.56
